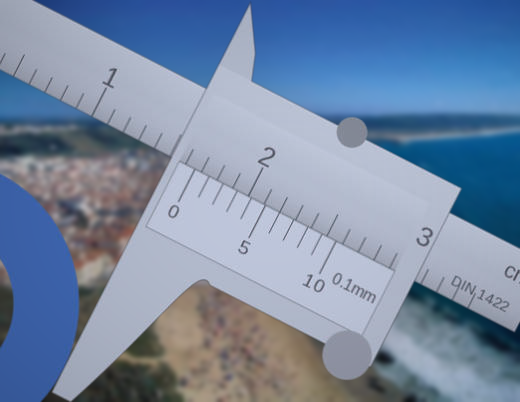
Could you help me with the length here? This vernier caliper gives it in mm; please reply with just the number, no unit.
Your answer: 16.6
